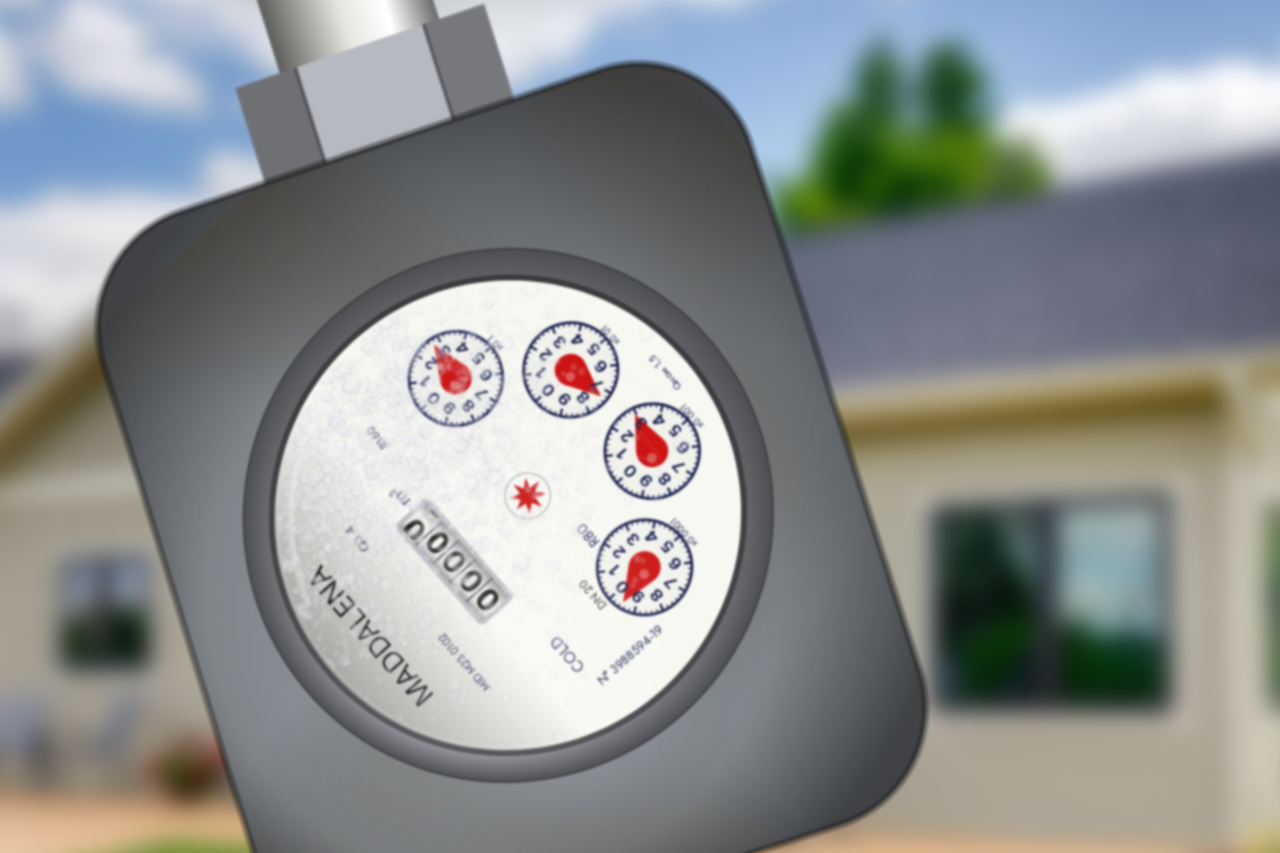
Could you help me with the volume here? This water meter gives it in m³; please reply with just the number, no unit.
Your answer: 0.2729
